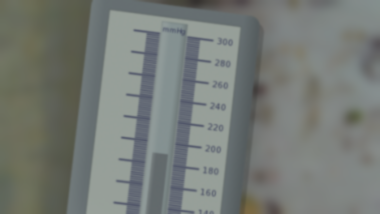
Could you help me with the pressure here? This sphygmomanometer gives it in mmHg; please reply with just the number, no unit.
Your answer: 190
